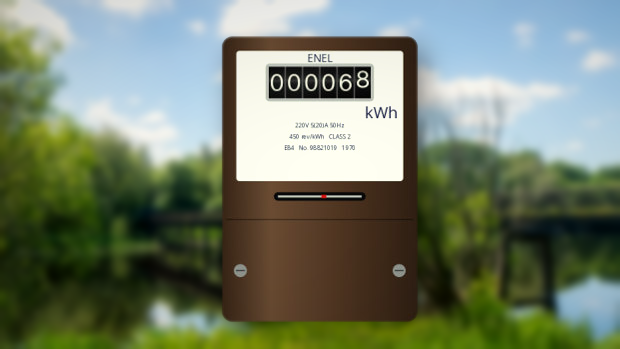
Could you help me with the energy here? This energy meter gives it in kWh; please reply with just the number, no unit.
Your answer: 68
